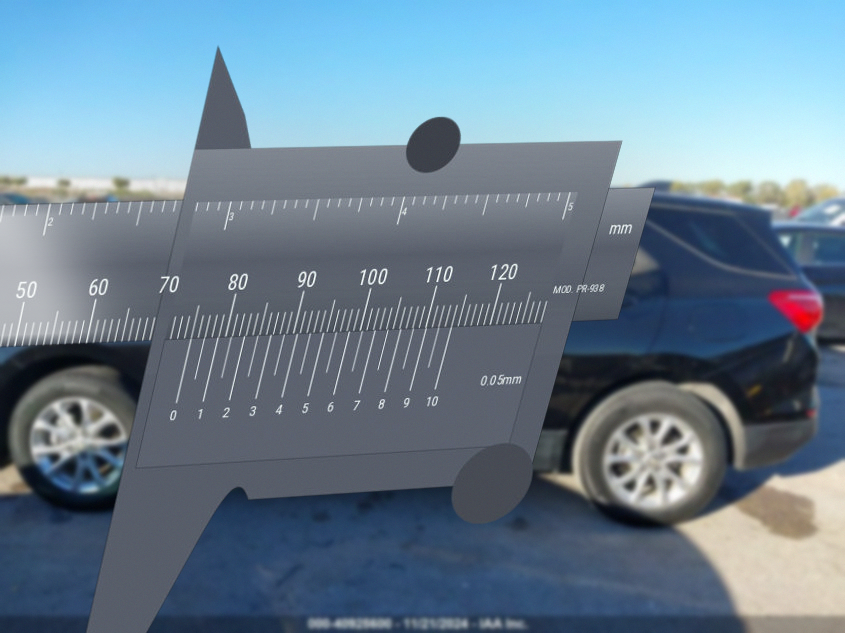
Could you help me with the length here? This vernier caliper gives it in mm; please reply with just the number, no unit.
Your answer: 75.0
